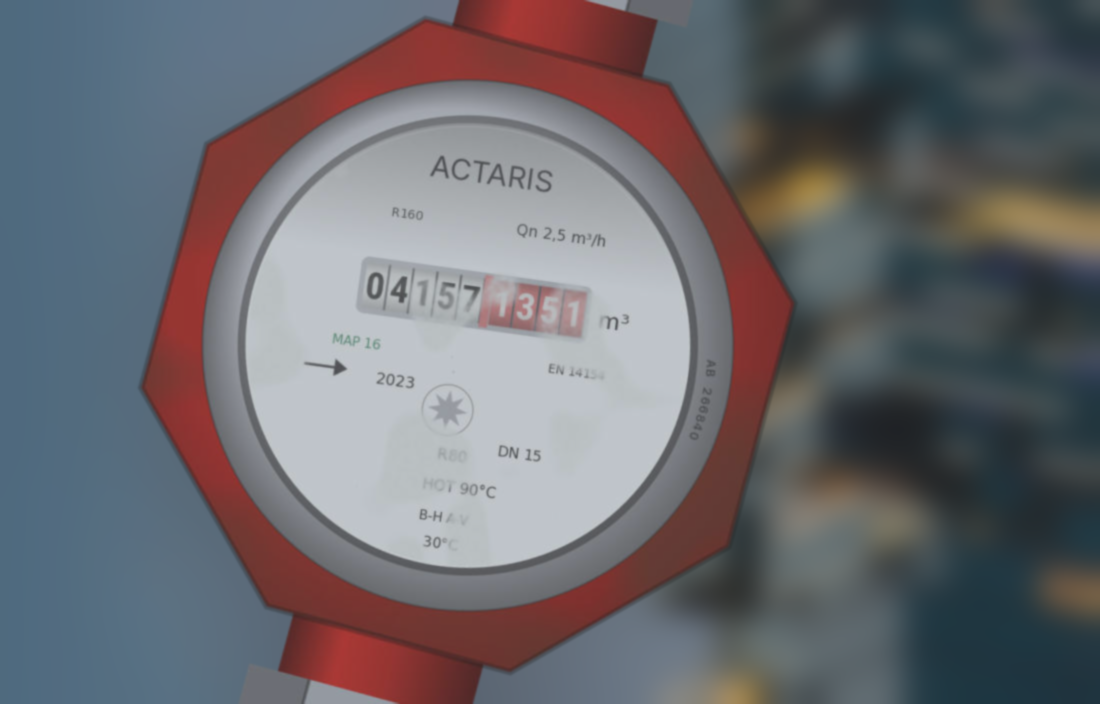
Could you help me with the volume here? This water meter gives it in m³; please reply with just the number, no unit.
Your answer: 4157.1351
